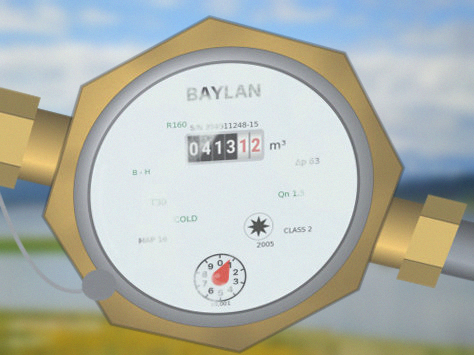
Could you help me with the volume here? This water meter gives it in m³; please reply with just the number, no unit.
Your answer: 413.120
